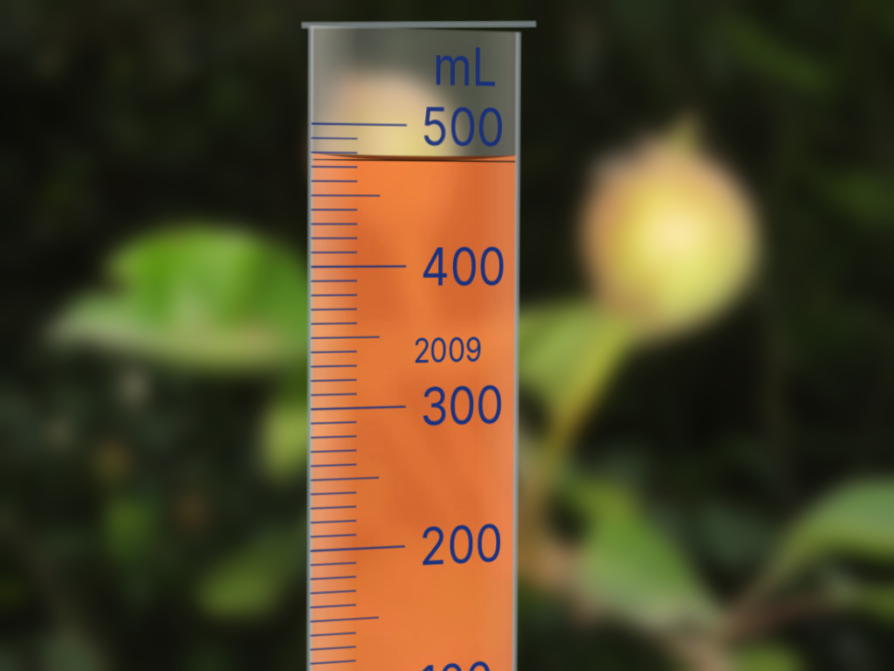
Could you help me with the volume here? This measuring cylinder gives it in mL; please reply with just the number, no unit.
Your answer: 475
